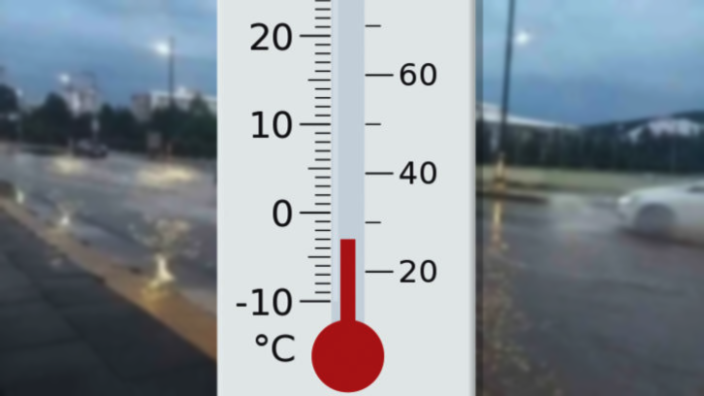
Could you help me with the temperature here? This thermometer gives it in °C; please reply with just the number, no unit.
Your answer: -3
